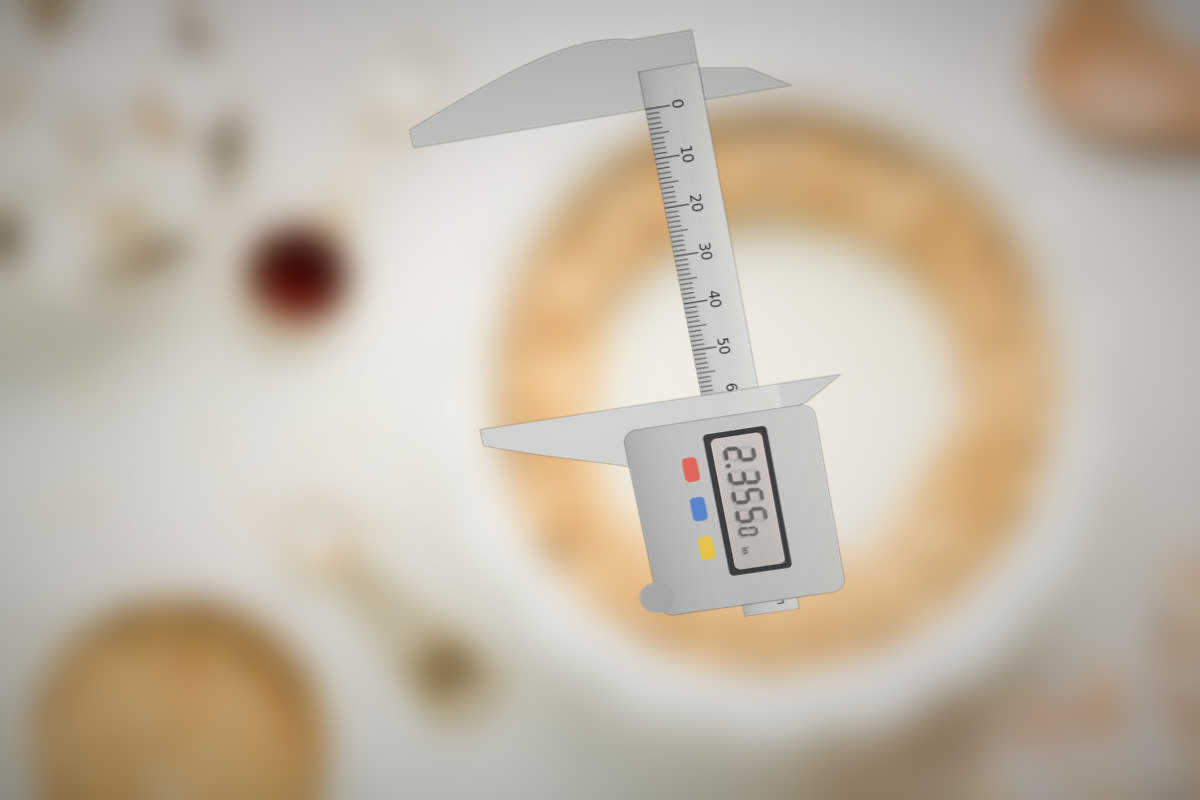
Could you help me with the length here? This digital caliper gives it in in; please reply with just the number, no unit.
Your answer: 2.3550
